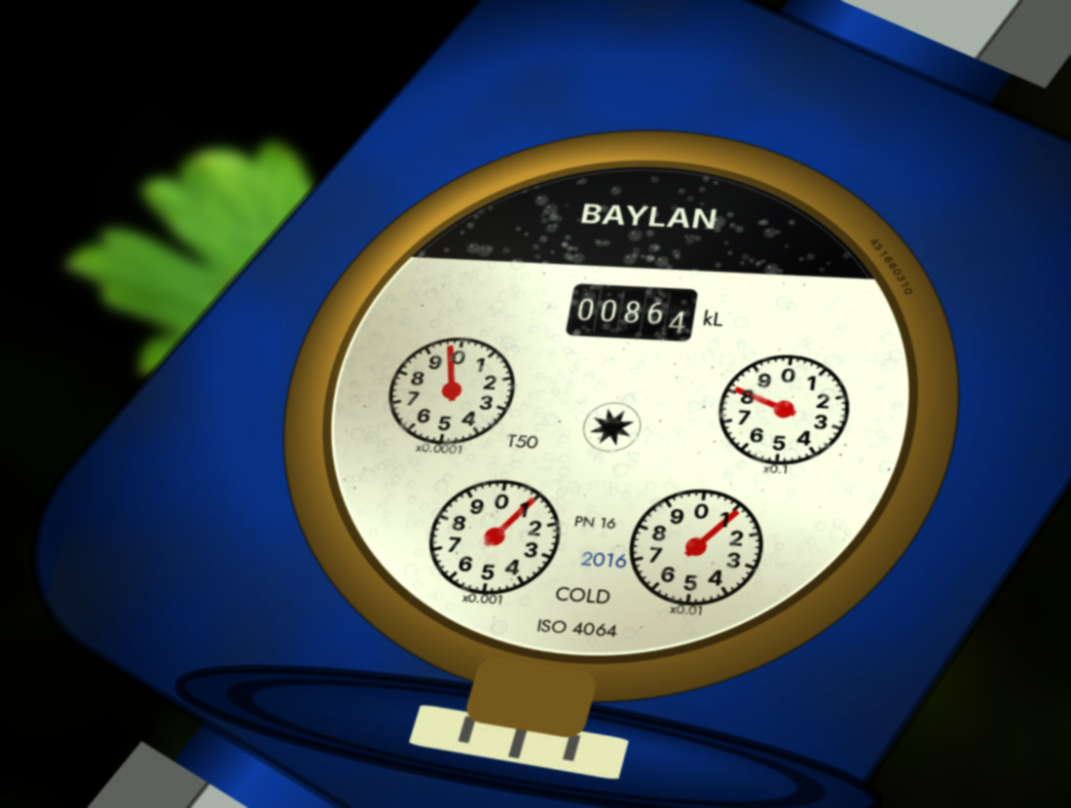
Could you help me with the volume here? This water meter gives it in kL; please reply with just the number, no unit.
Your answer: 863.8109
